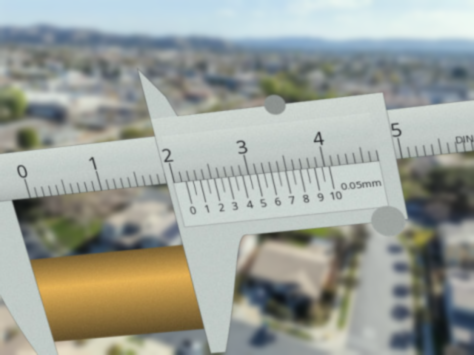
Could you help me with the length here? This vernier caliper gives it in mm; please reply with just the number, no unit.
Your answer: 21.6
